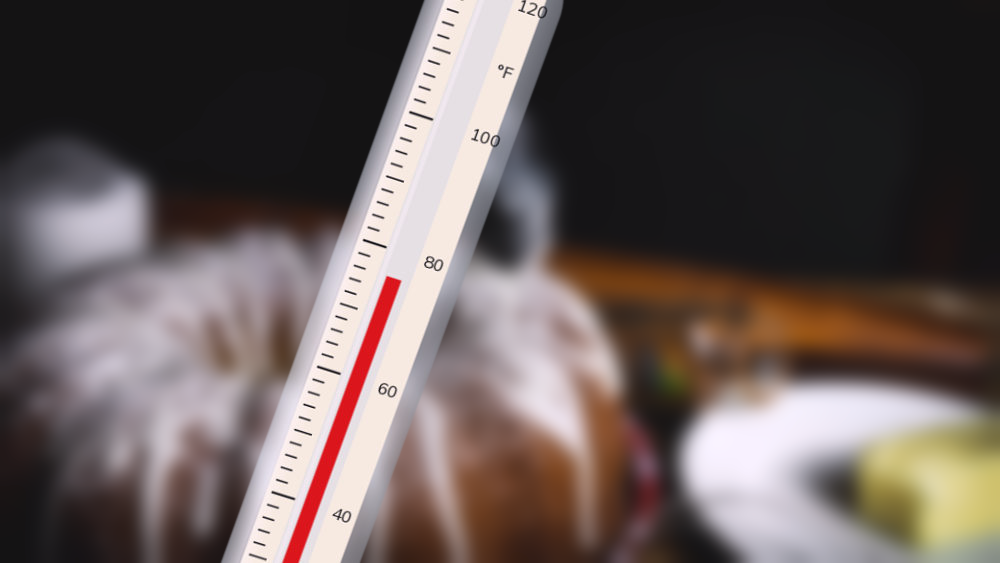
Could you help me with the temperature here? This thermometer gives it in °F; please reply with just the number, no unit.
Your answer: 76
